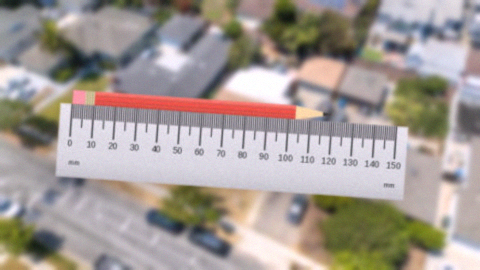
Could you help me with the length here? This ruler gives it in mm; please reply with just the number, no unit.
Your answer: 120
